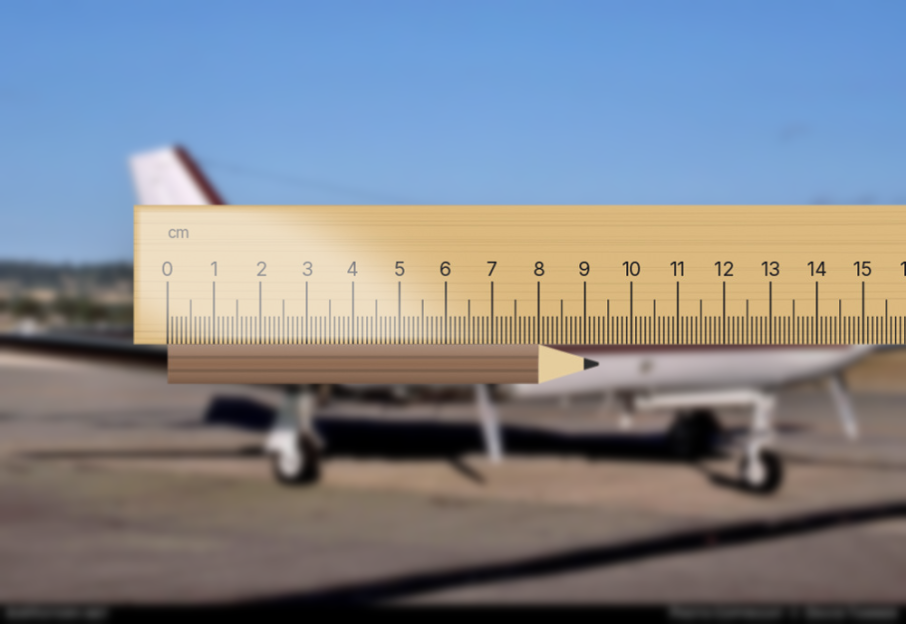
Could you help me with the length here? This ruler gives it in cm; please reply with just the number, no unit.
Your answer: 9.3
